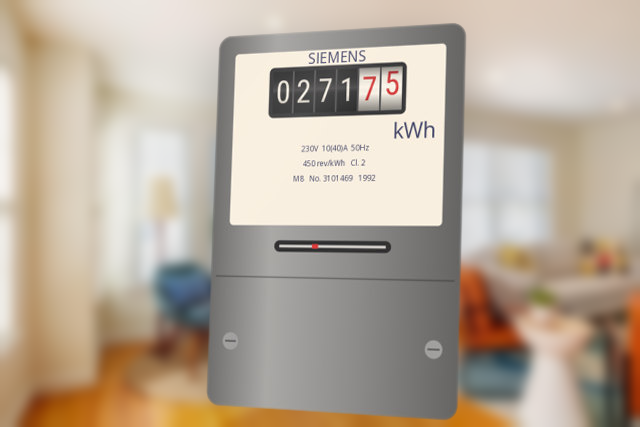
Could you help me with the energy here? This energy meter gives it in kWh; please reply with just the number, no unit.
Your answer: 271.75
